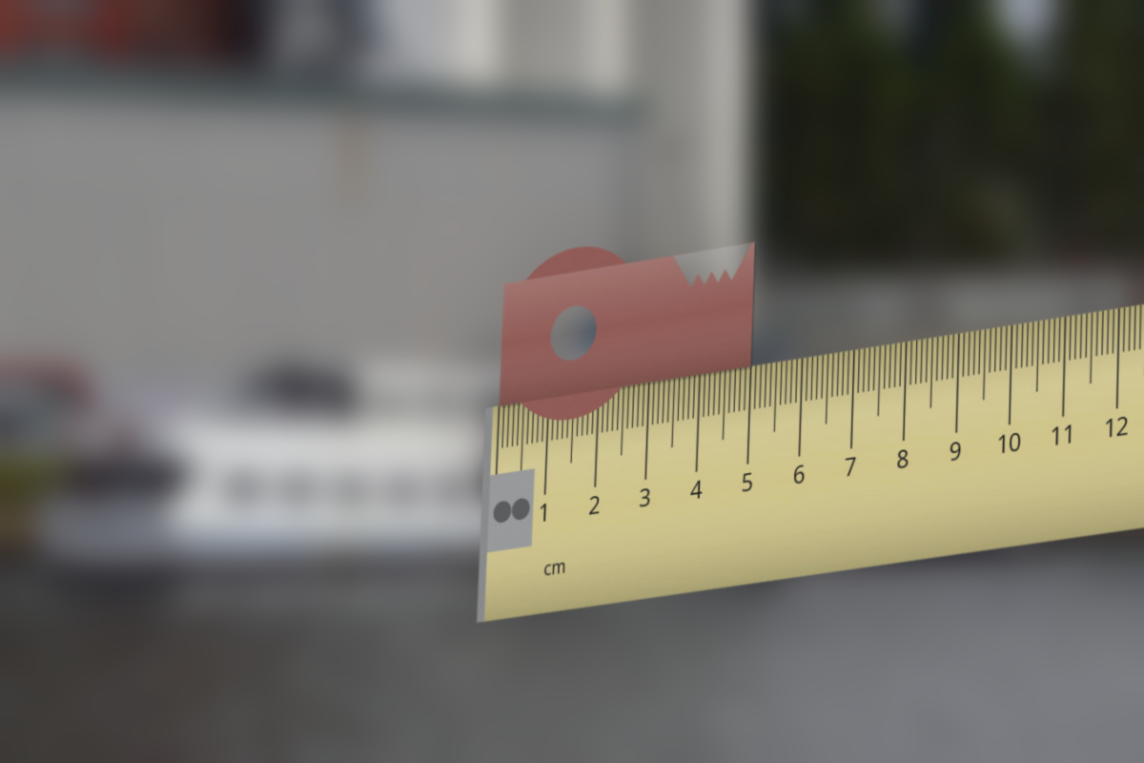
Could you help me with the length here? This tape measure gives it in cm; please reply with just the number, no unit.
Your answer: 5
